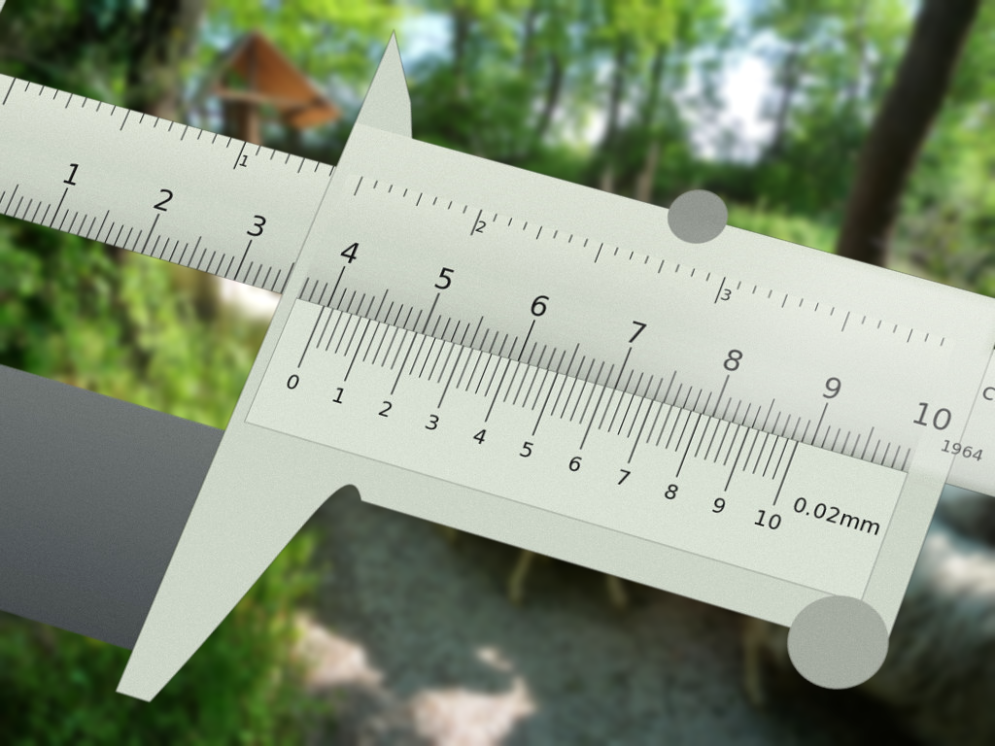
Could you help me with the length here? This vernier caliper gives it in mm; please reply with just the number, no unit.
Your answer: 39.6
